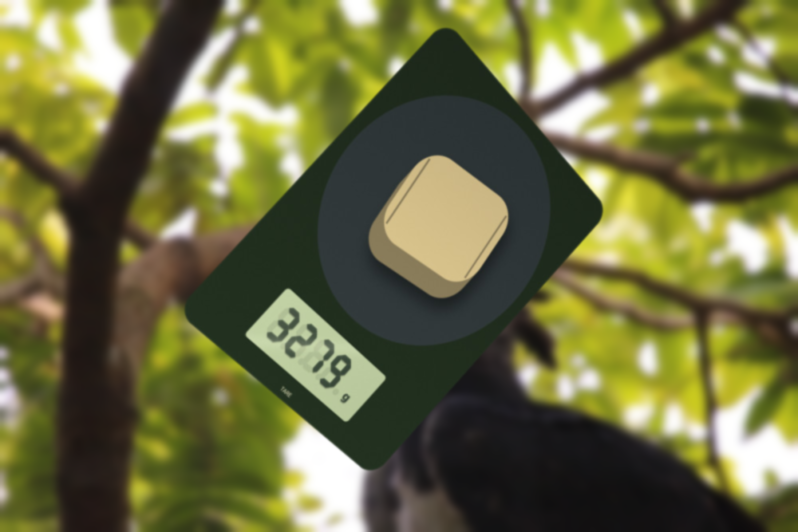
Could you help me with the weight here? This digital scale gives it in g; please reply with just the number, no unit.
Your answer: 3279
